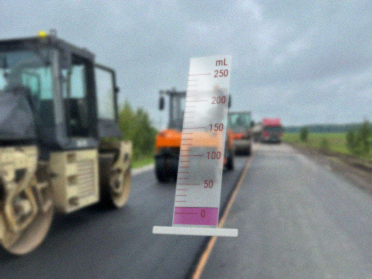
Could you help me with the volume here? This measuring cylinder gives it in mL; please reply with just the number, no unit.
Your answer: 10
